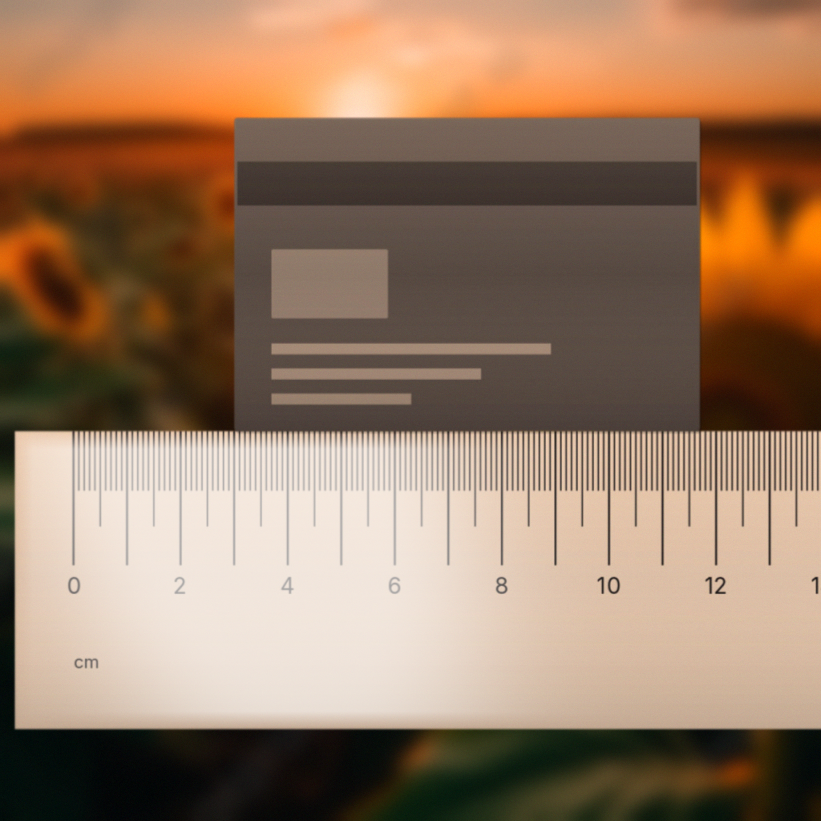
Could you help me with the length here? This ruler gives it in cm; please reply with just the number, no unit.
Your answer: 8.7
